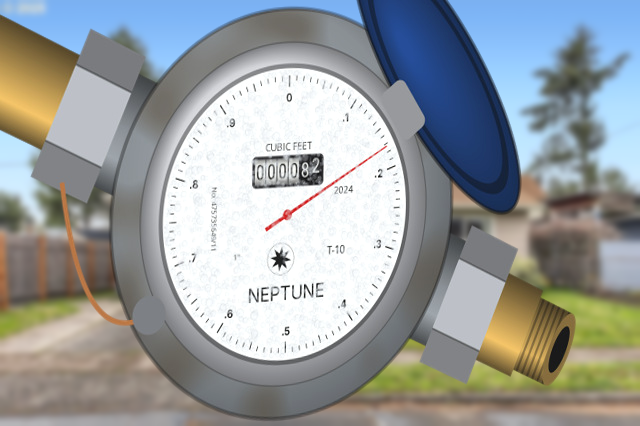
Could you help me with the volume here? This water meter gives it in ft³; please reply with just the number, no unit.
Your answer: 82.17
